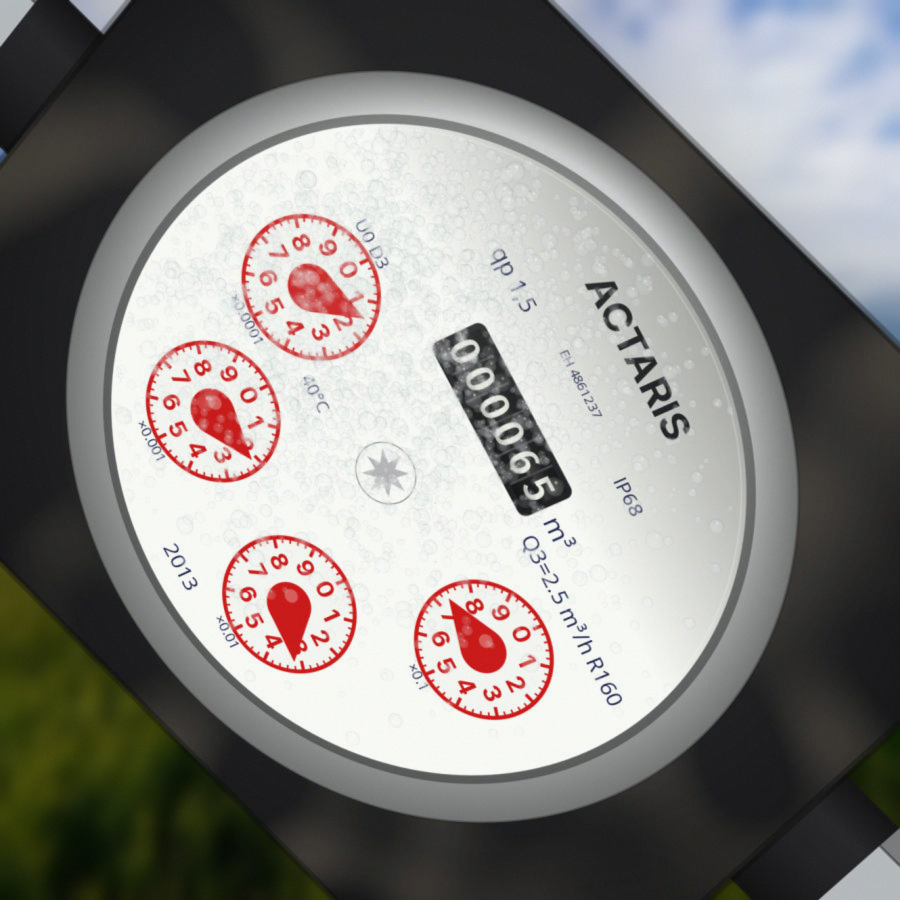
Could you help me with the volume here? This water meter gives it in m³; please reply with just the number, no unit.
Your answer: 65.7321
